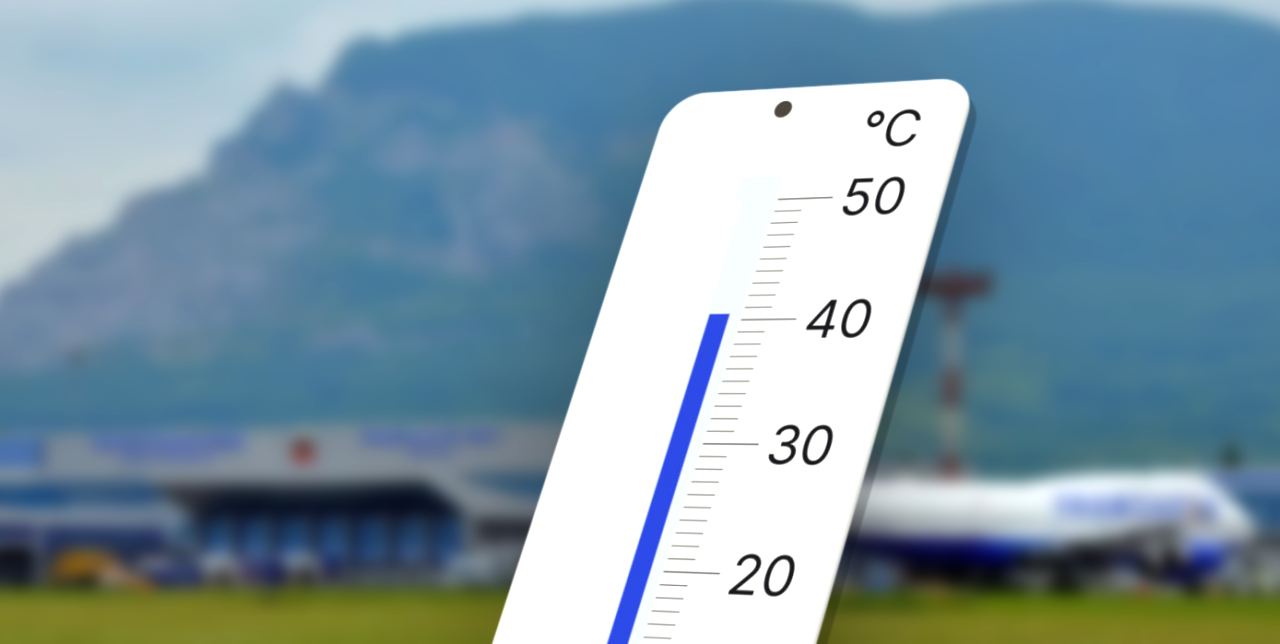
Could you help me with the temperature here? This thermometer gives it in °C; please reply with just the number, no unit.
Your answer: 40.5
